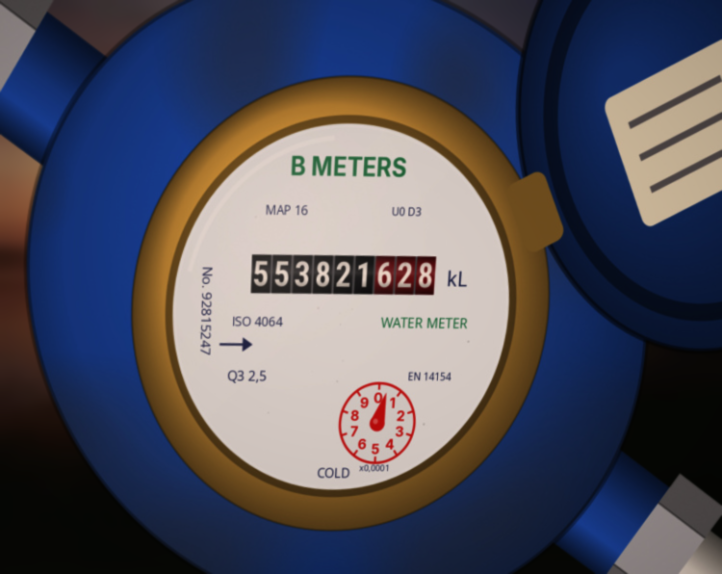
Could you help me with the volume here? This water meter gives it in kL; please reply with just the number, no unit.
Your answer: 553821.6280
